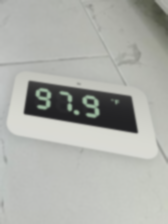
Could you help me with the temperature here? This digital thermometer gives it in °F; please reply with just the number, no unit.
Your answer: 97.9
